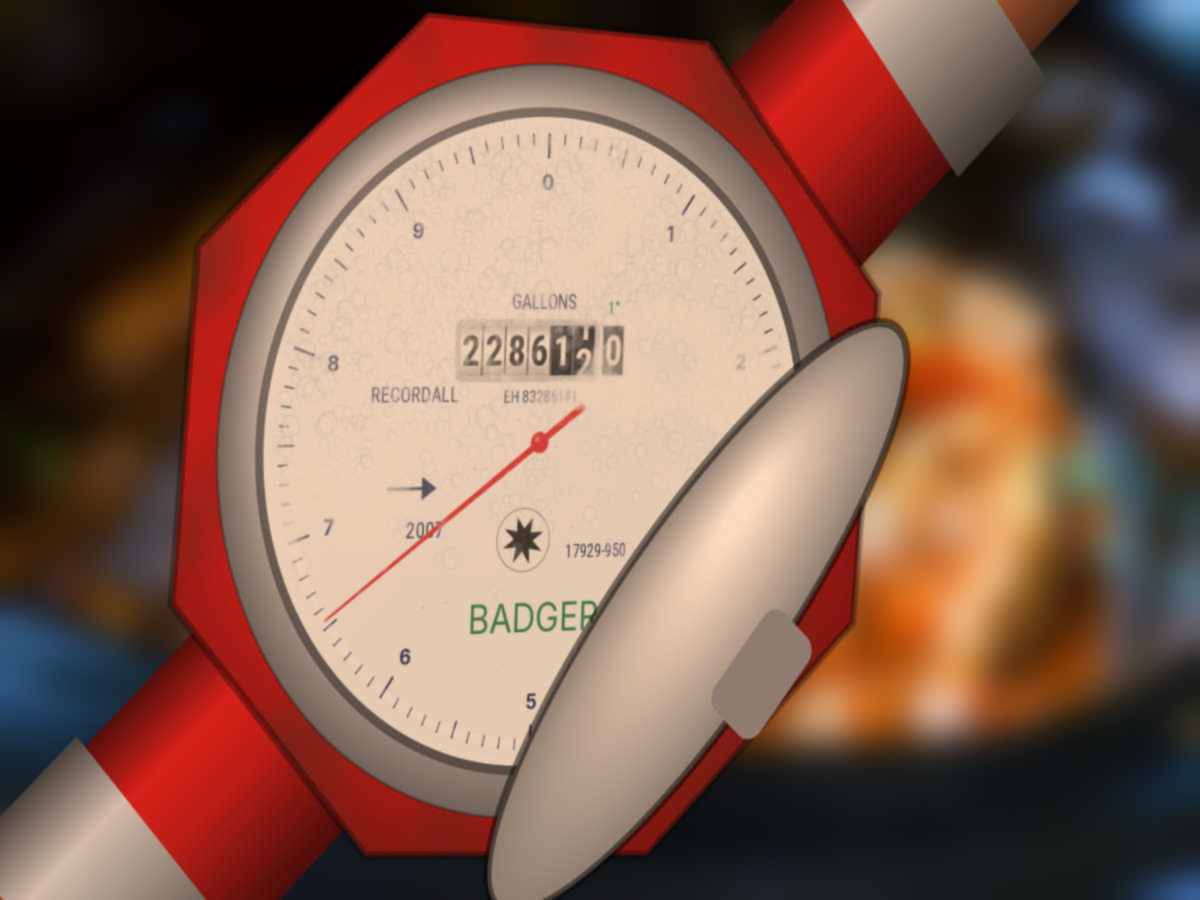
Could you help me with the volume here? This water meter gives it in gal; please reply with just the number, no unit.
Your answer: 2286116.5
